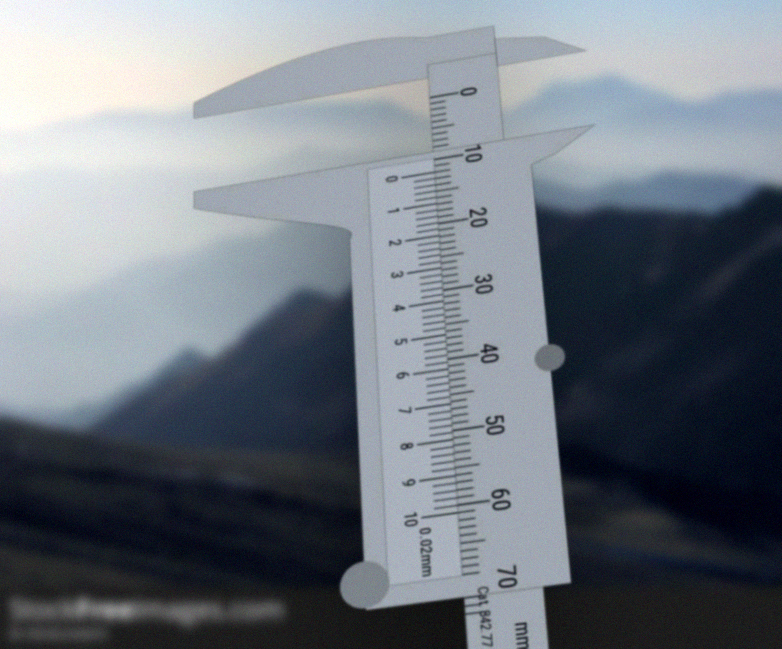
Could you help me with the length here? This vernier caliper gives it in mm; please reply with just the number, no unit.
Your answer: 12.0
